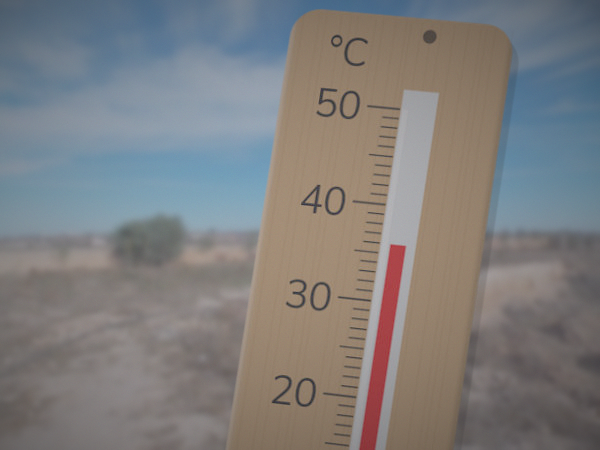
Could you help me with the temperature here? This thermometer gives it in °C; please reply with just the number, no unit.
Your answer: 36
